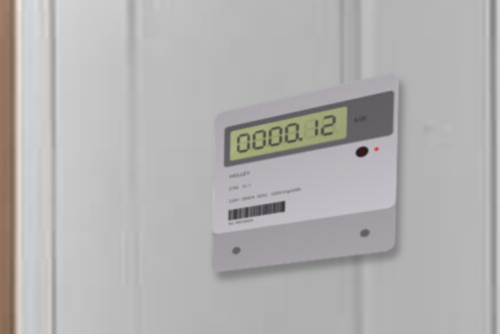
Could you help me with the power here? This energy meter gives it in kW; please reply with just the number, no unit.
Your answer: 0.12
